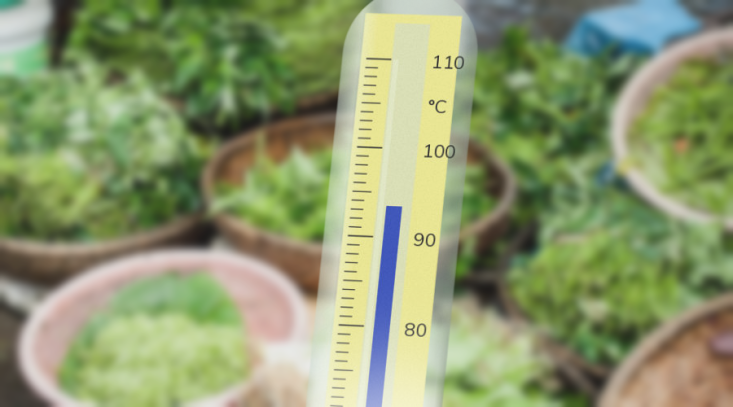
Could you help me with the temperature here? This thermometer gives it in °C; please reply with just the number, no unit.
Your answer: 93.5
